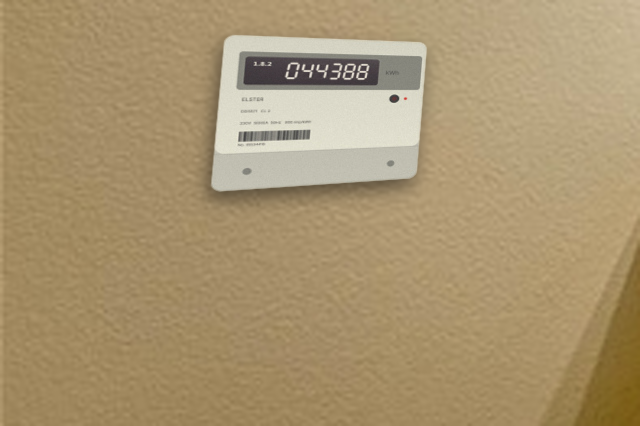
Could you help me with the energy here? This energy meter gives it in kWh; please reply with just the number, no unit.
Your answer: 44388
